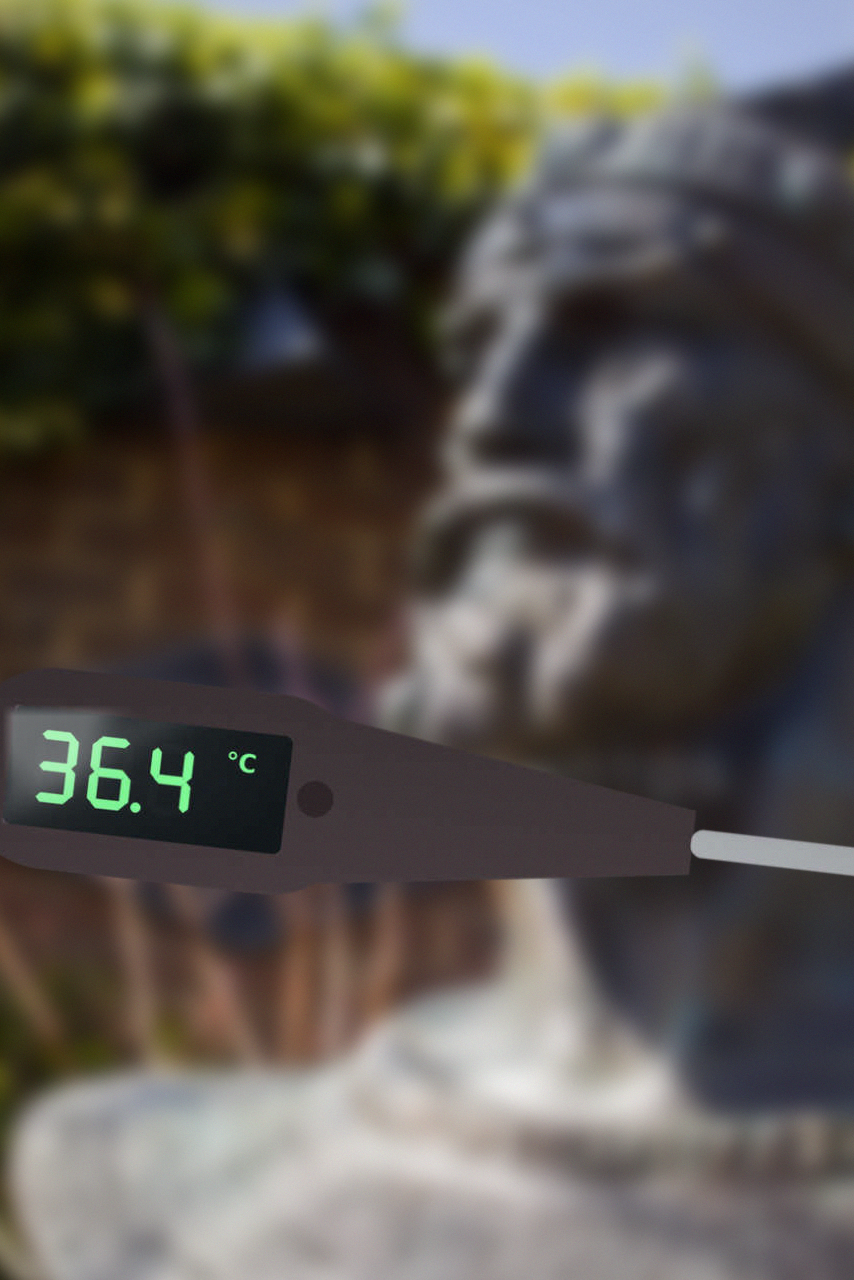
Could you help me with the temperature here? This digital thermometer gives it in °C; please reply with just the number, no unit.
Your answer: 36.4
